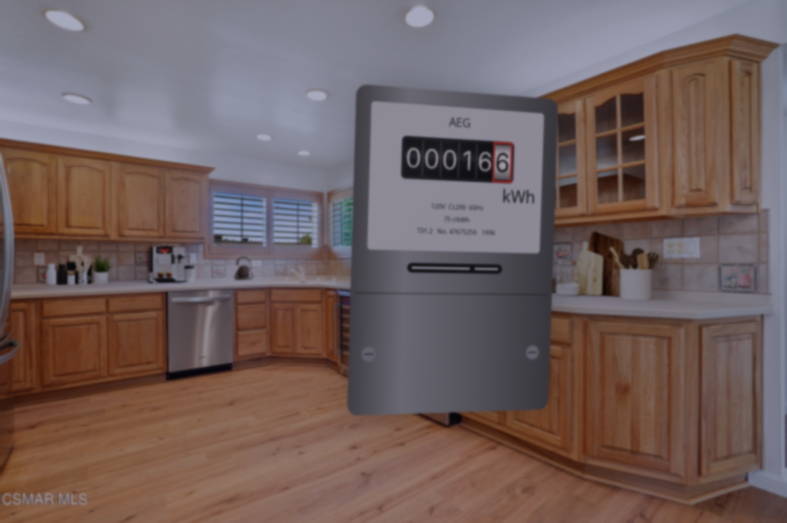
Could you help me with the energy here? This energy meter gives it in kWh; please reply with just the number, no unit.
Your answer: 16.6
